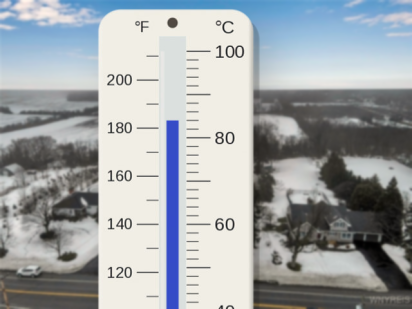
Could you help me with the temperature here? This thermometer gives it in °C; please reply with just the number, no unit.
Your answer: 84
